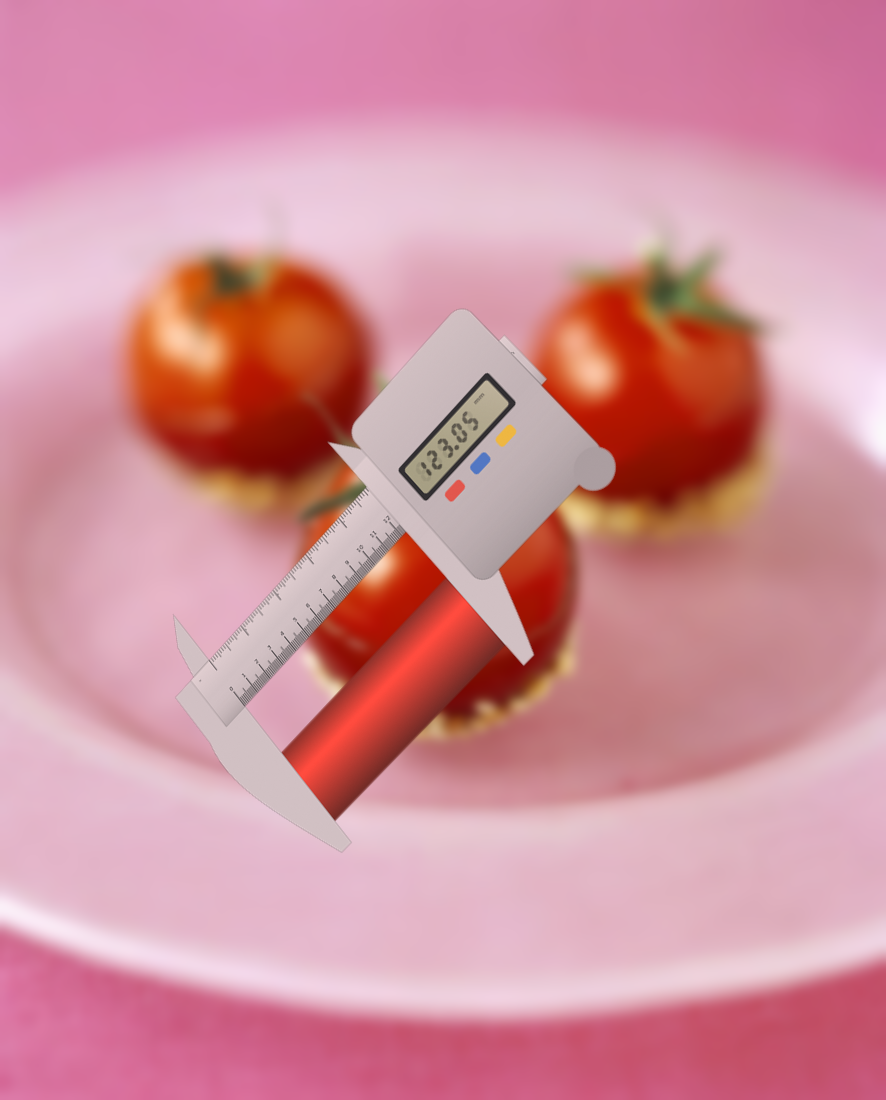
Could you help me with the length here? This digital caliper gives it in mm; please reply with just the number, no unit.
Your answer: 123.05
